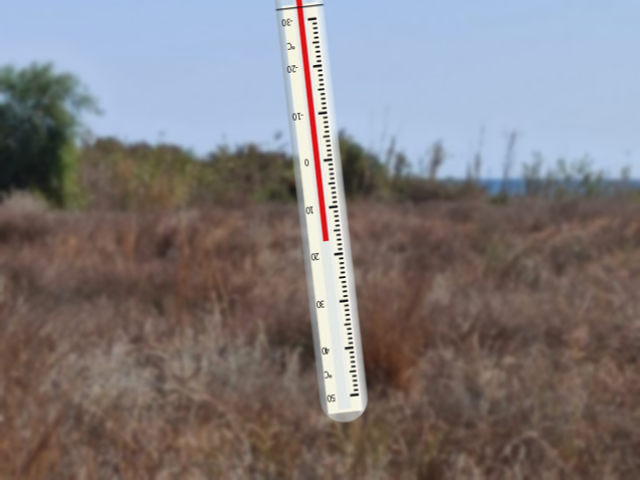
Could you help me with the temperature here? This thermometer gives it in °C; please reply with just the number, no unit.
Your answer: 17
